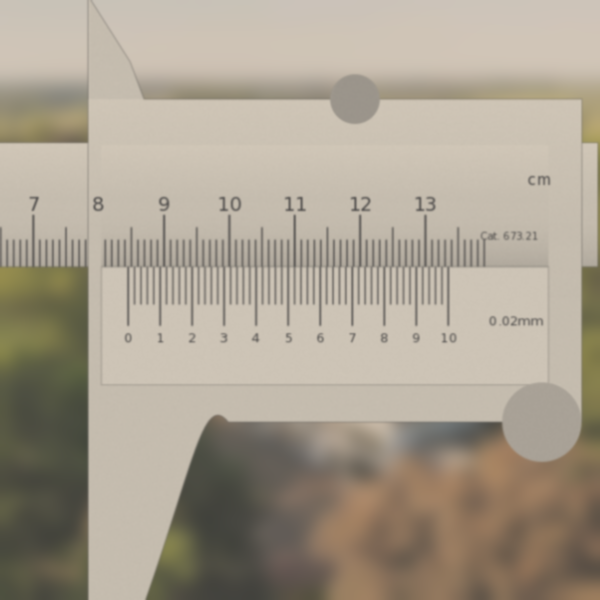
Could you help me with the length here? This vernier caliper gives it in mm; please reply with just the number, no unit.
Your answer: 84.5
